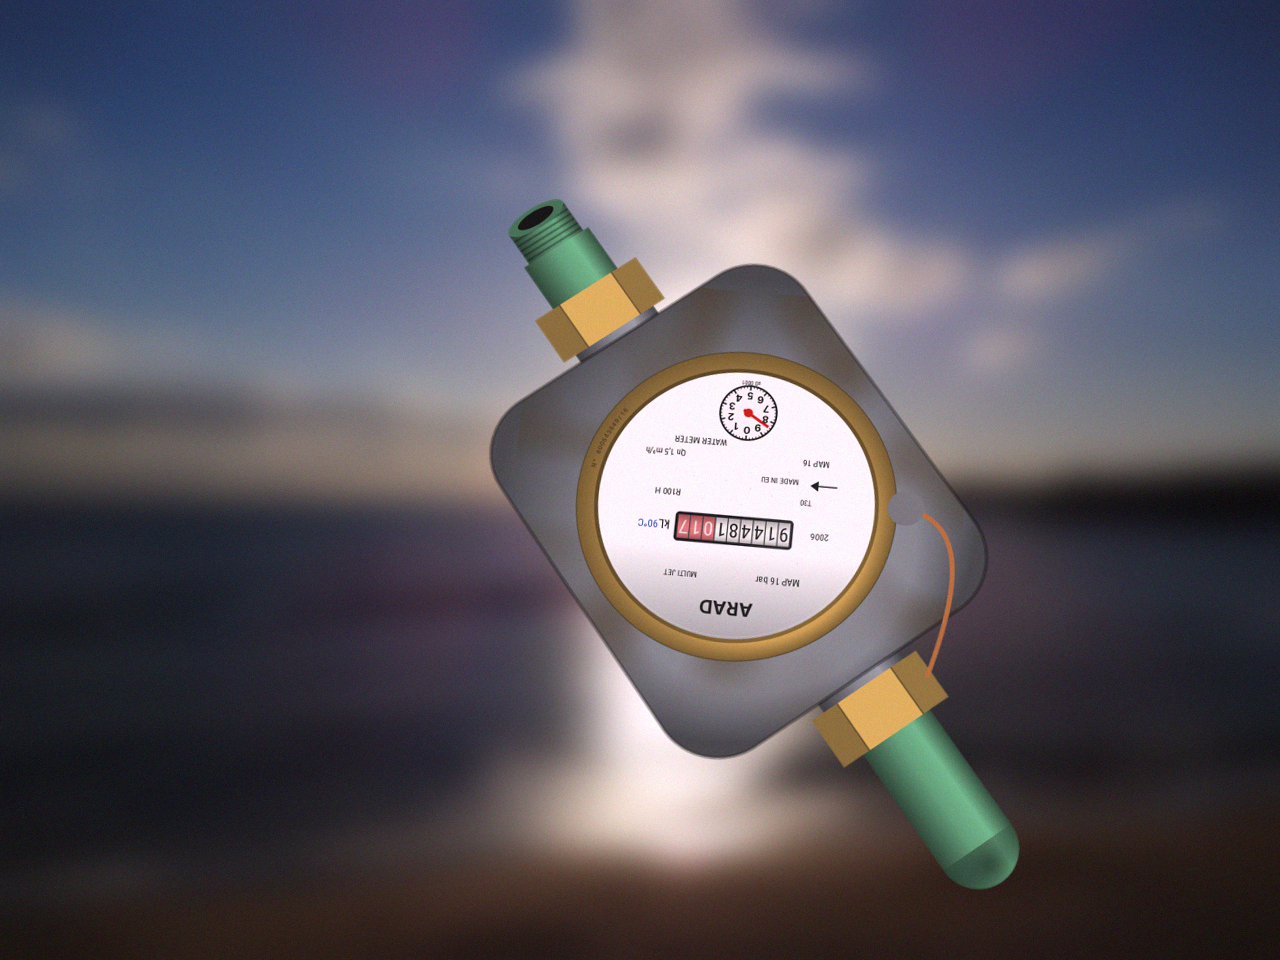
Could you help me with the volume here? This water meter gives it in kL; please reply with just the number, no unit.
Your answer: 914481.0178
